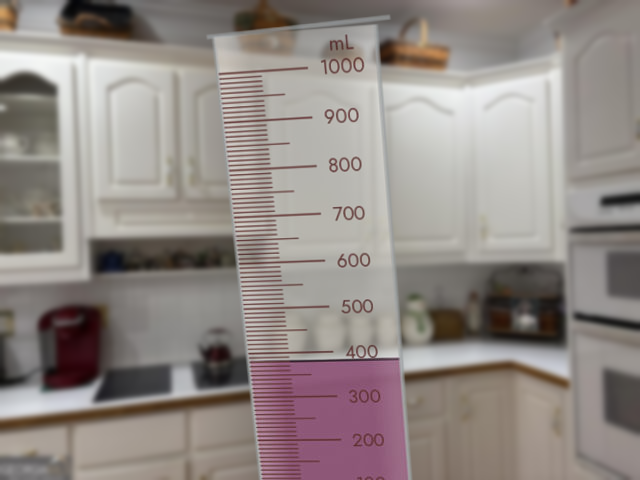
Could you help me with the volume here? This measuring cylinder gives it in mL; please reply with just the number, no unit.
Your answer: 380
